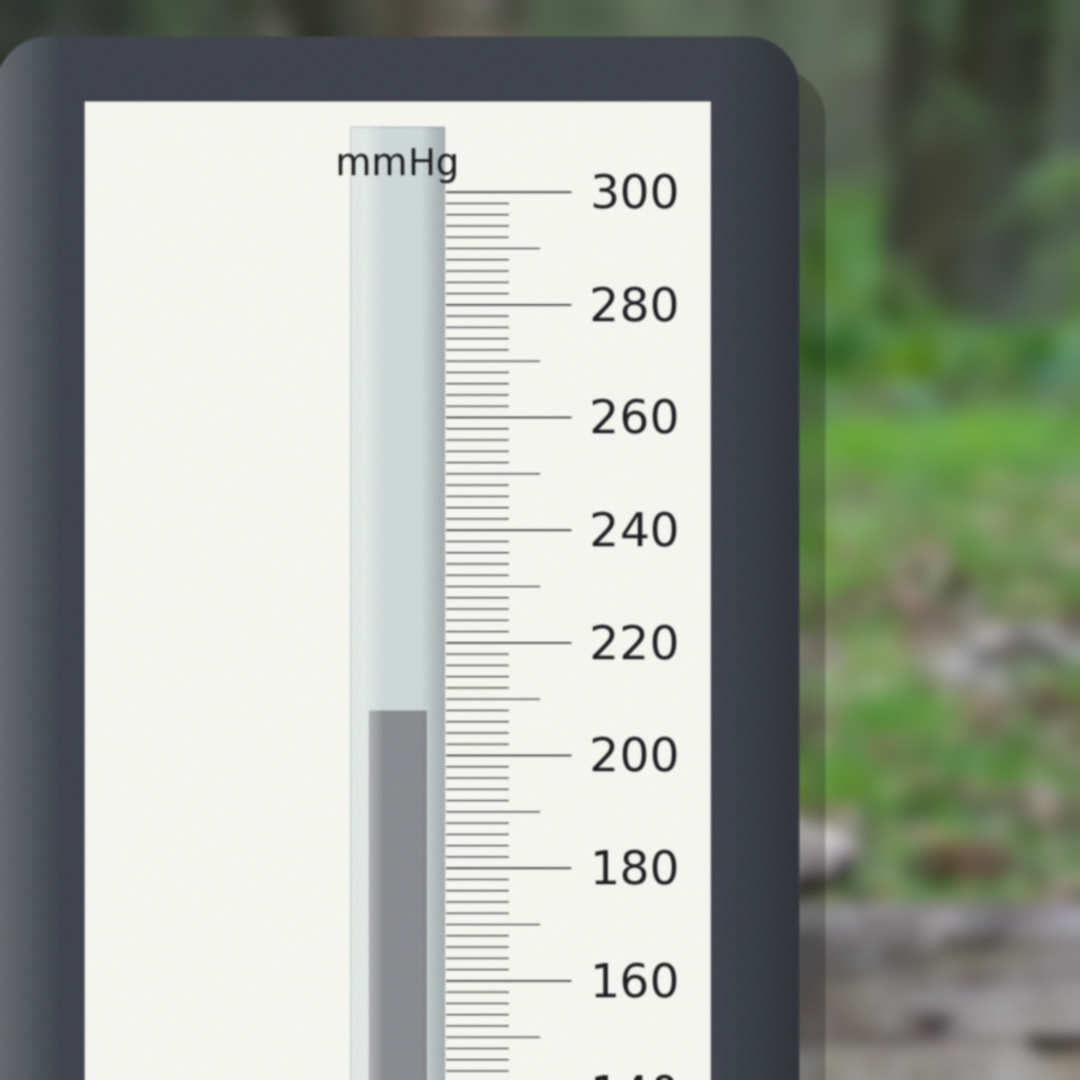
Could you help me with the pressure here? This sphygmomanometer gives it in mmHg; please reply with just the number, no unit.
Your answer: 208
